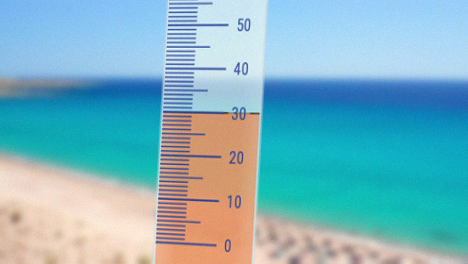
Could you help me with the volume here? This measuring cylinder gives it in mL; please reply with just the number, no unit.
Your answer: 30
